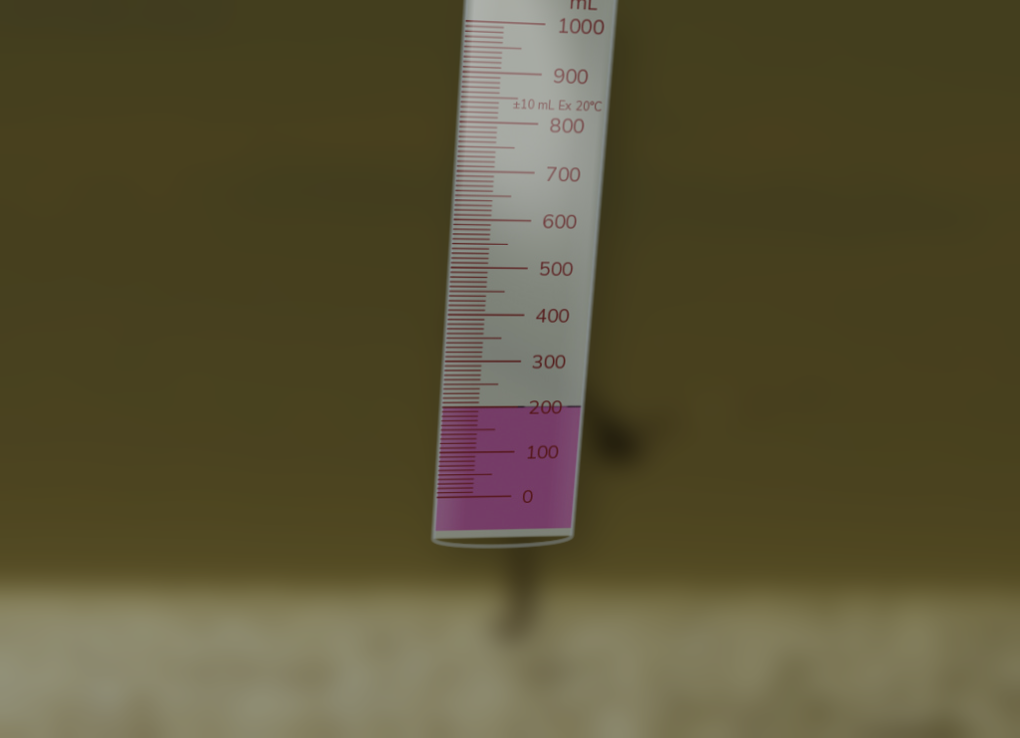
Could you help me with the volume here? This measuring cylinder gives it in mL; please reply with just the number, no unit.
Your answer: 200
